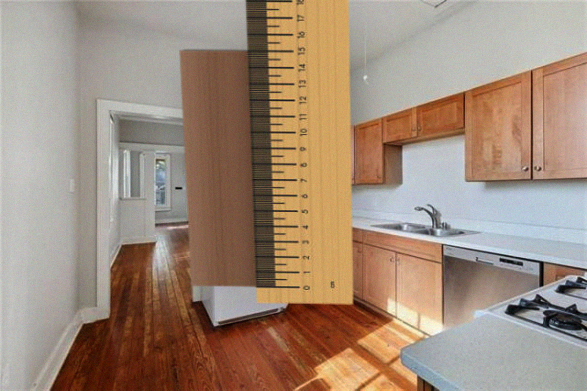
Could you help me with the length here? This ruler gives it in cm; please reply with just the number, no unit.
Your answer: 15
